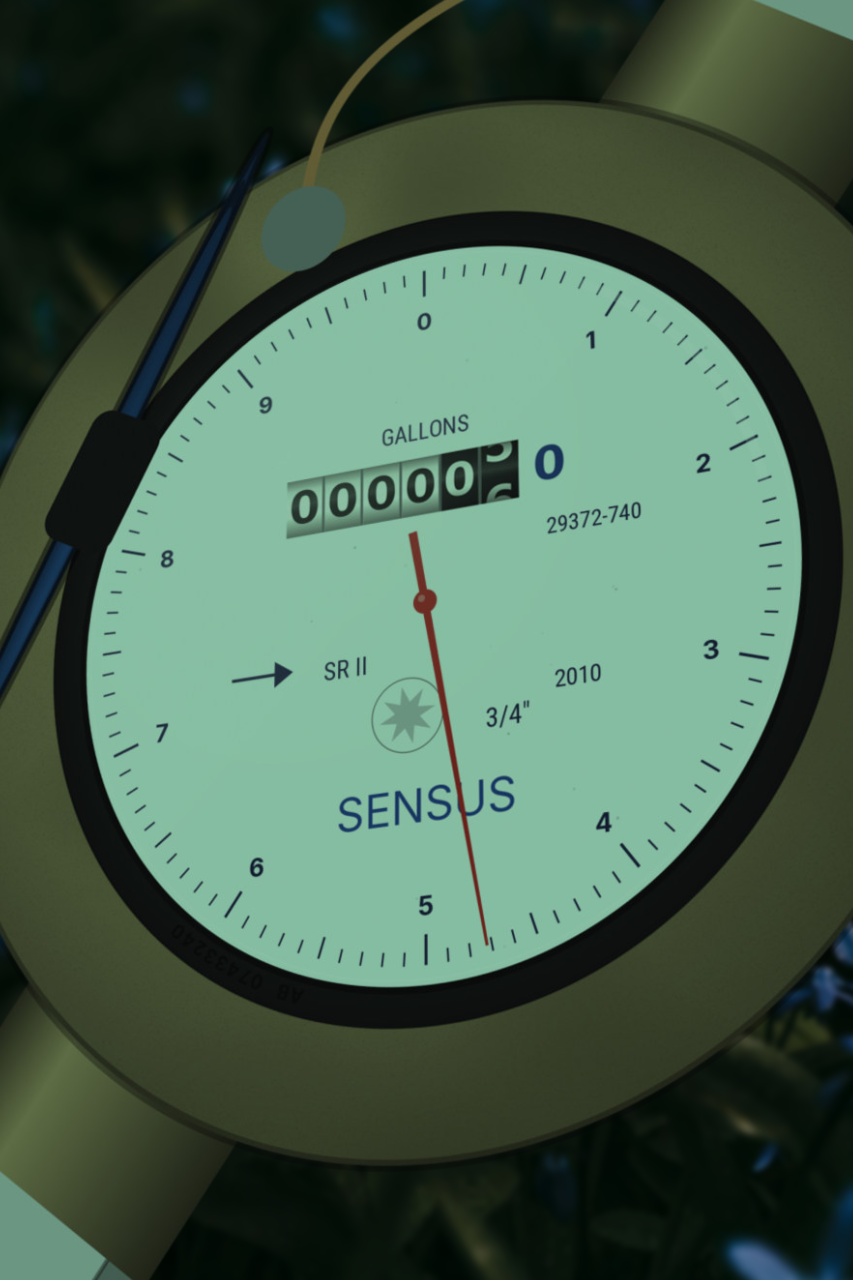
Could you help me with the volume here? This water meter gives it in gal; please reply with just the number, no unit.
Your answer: 54.7
